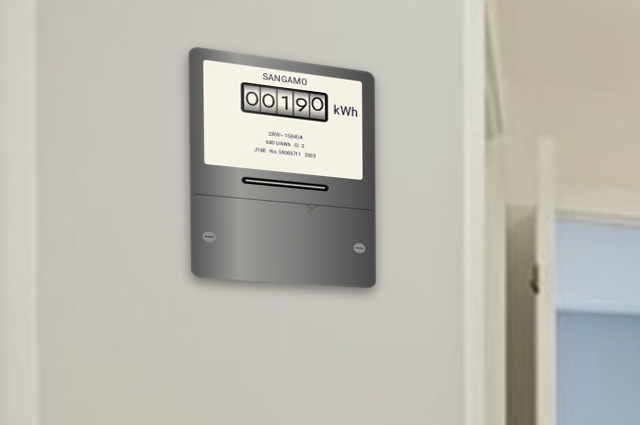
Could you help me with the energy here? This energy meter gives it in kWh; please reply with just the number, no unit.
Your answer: 190
